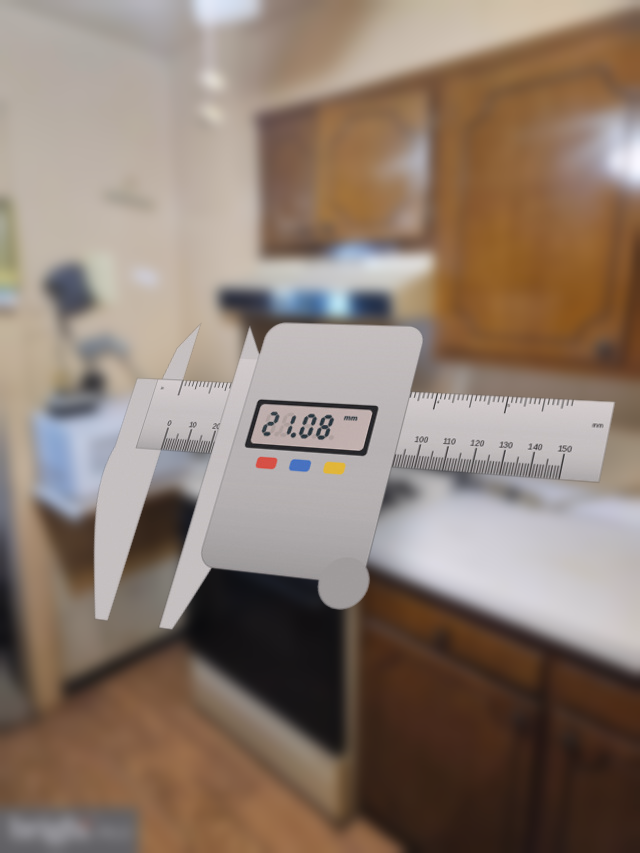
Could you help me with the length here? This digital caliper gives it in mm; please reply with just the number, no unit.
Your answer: 21.08
